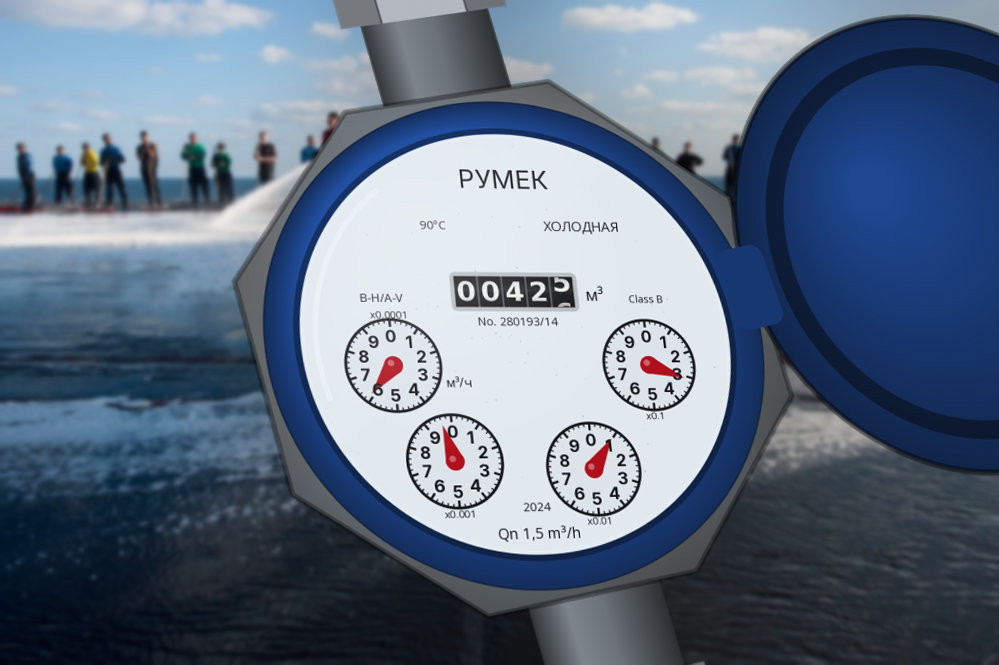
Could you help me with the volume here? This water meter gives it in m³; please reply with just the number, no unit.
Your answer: 425.3096
